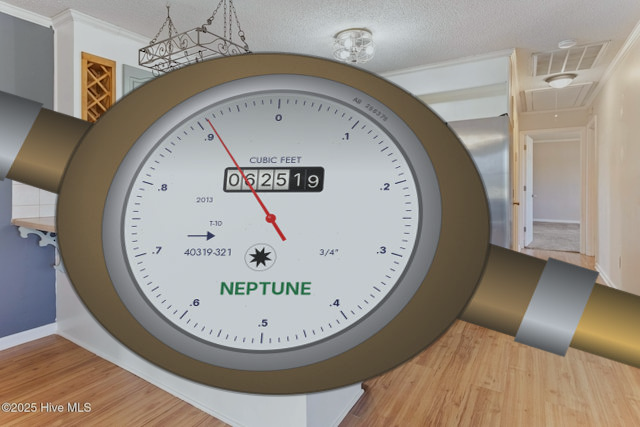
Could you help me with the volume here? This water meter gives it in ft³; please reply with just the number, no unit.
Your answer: 62518.91
